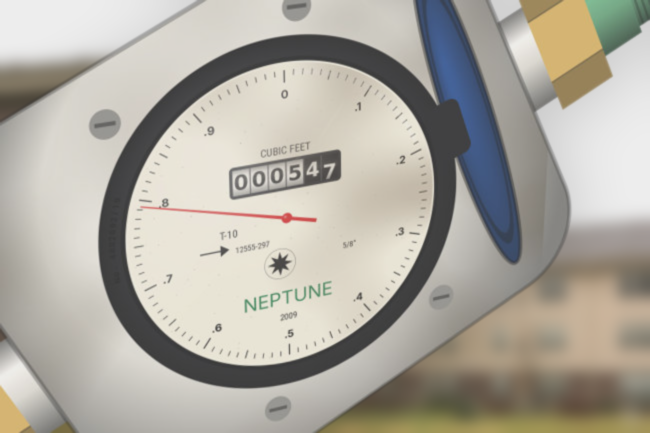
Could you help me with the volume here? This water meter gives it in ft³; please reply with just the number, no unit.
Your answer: 546.79
